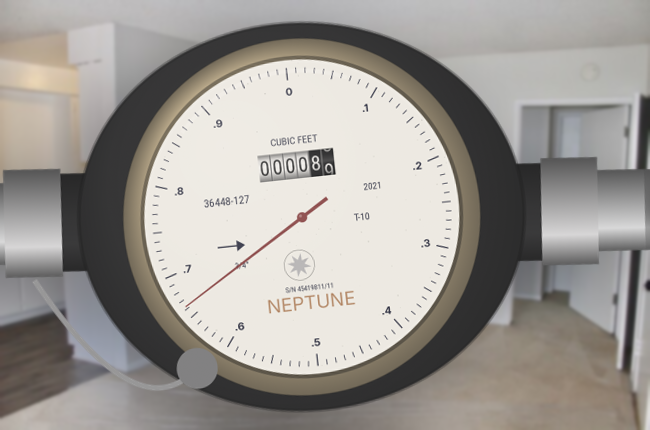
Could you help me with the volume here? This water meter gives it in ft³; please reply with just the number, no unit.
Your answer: 88.66
